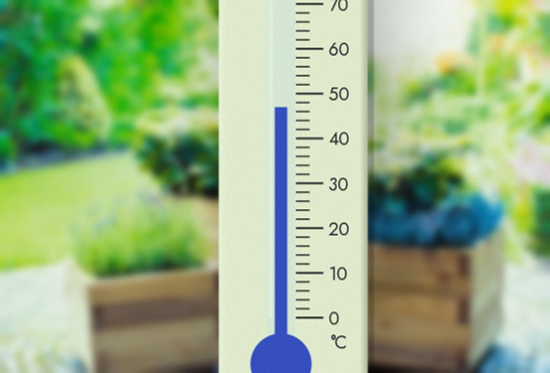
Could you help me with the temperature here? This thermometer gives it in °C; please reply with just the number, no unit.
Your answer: 47
